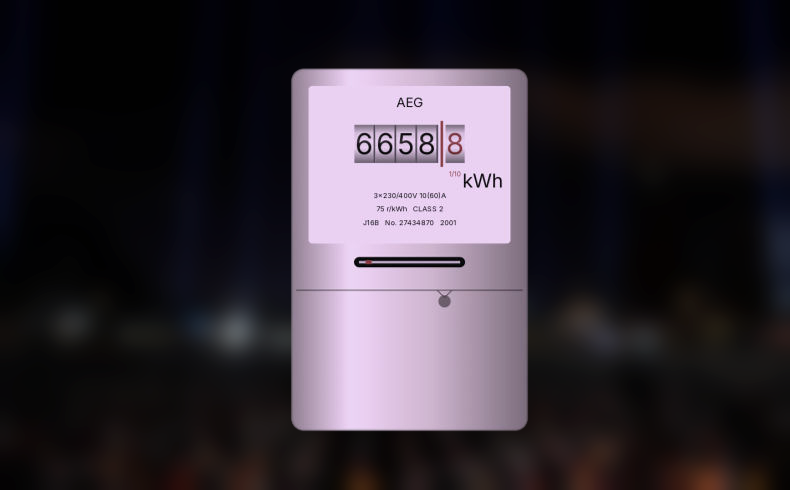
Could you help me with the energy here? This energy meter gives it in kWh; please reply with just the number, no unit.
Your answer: 6658.8
